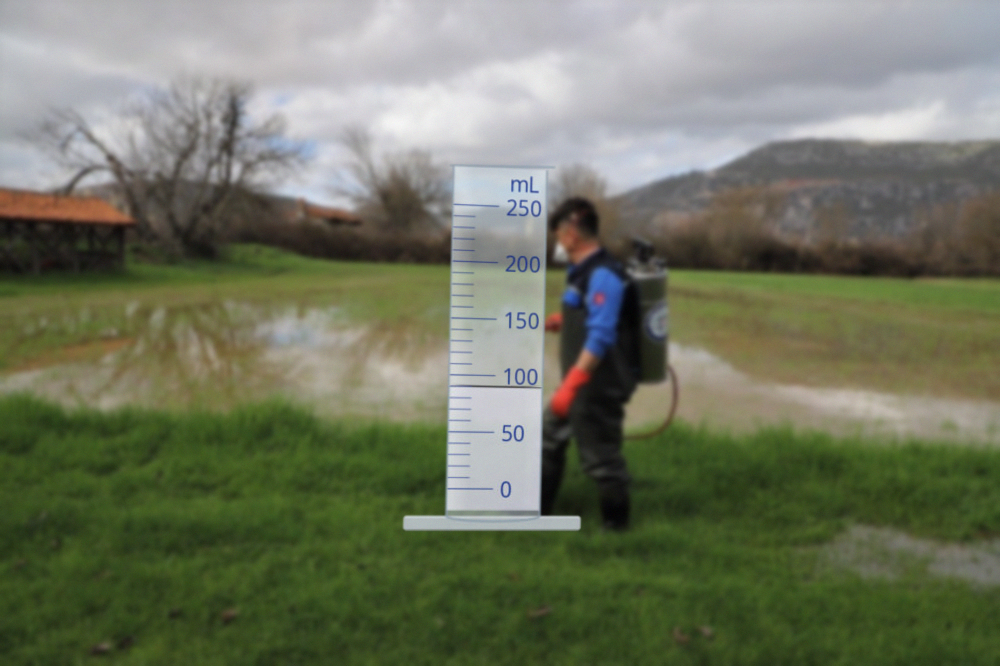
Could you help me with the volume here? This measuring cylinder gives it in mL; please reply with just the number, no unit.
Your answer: 90
